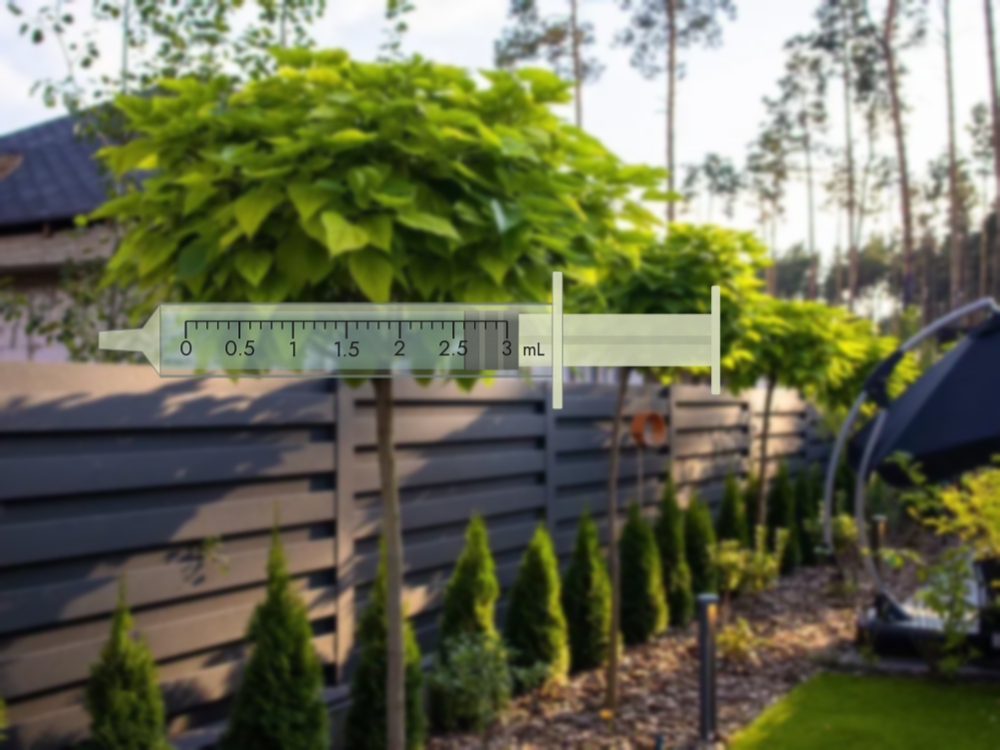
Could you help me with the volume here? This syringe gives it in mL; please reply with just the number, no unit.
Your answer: 2.6
